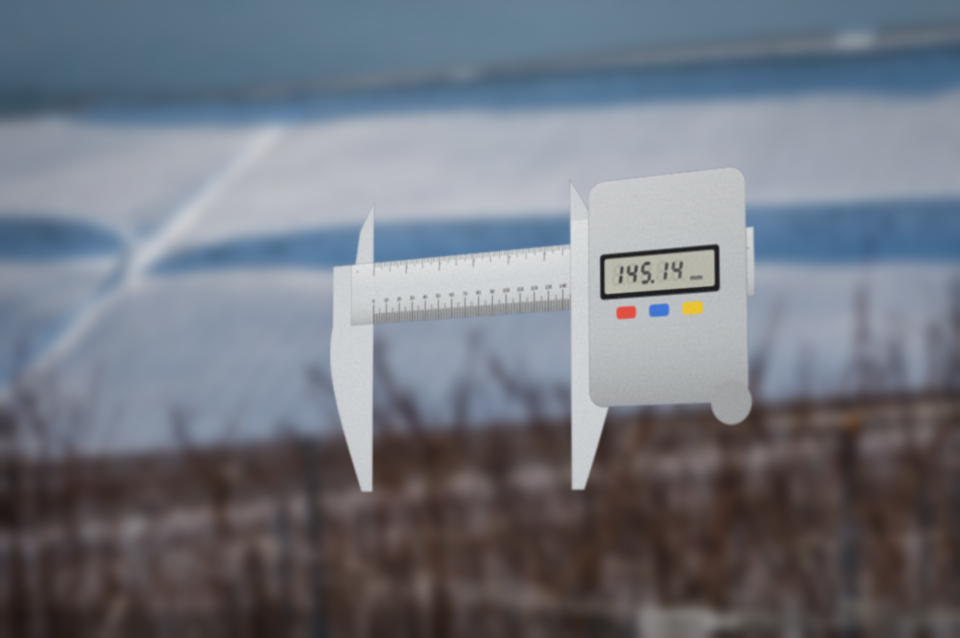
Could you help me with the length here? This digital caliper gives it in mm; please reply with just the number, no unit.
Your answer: 145.14
